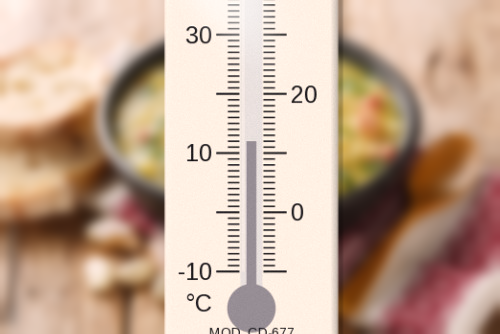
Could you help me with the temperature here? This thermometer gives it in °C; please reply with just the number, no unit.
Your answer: 12
